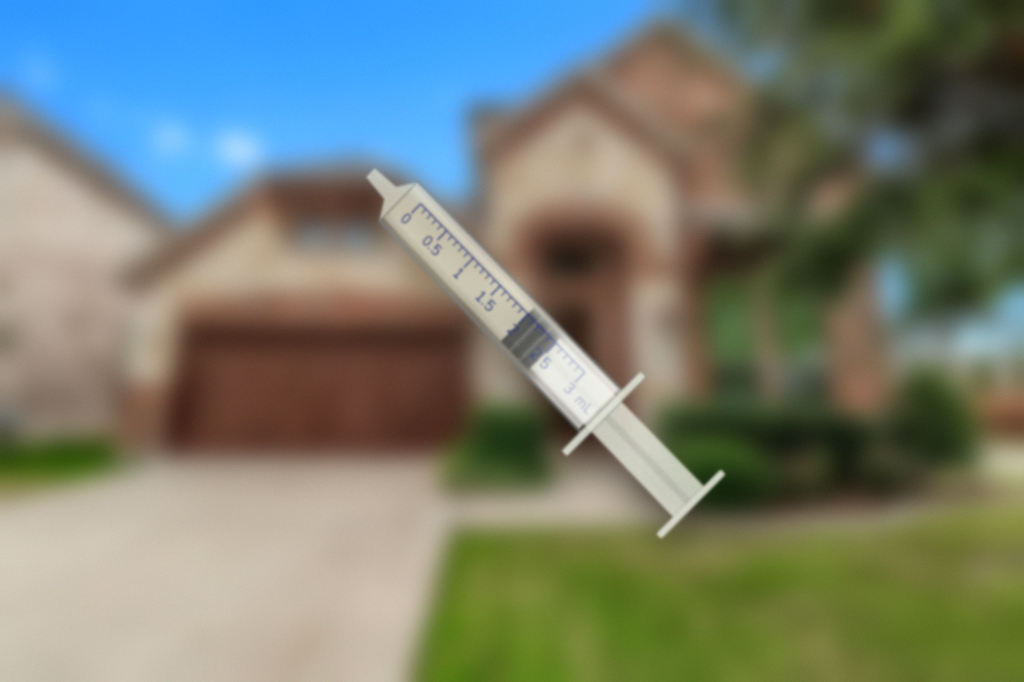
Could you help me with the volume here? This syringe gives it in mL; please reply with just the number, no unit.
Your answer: 2
